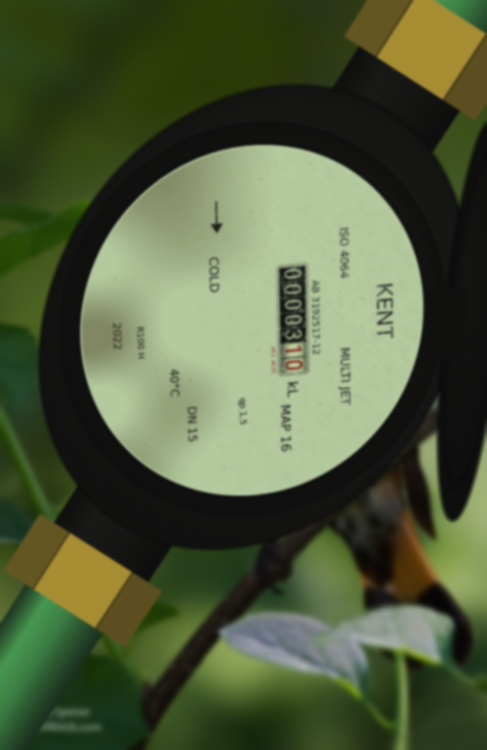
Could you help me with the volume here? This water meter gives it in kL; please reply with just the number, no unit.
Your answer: 3.10
